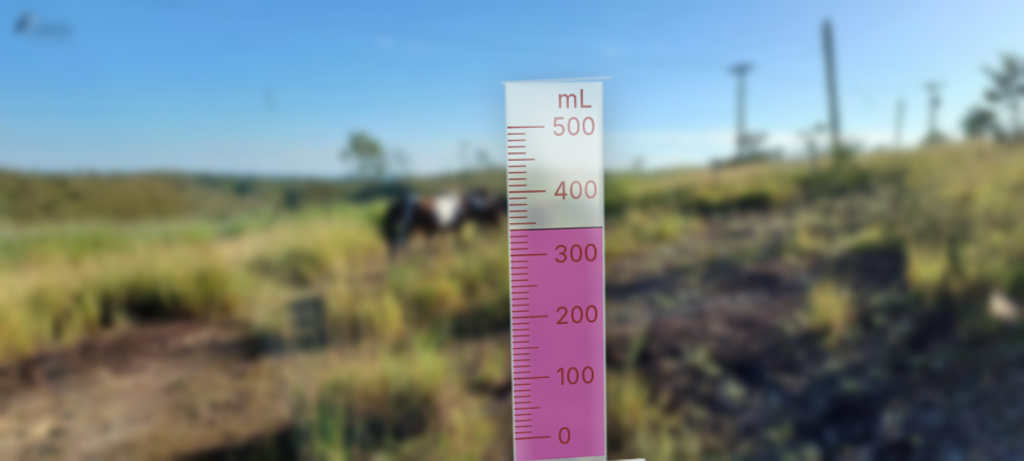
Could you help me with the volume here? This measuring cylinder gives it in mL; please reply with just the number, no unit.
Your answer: 340
